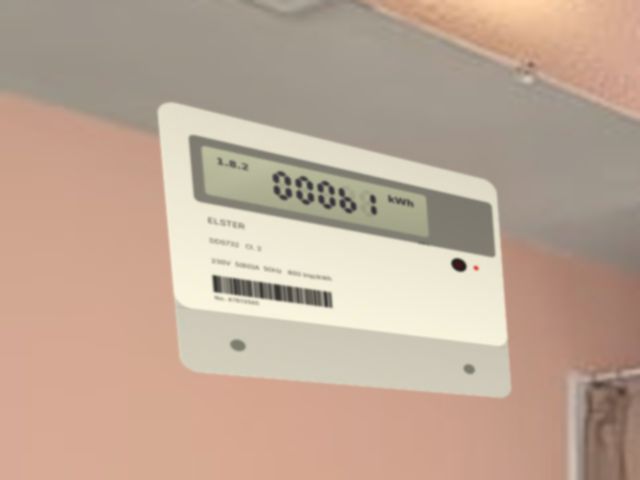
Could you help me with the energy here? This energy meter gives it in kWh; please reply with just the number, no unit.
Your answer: 61
